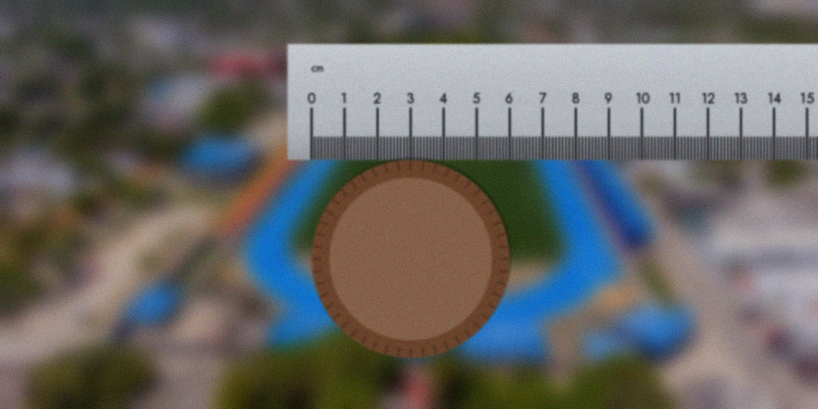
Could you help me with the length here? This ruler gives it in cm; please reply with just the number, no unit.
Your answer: 6
